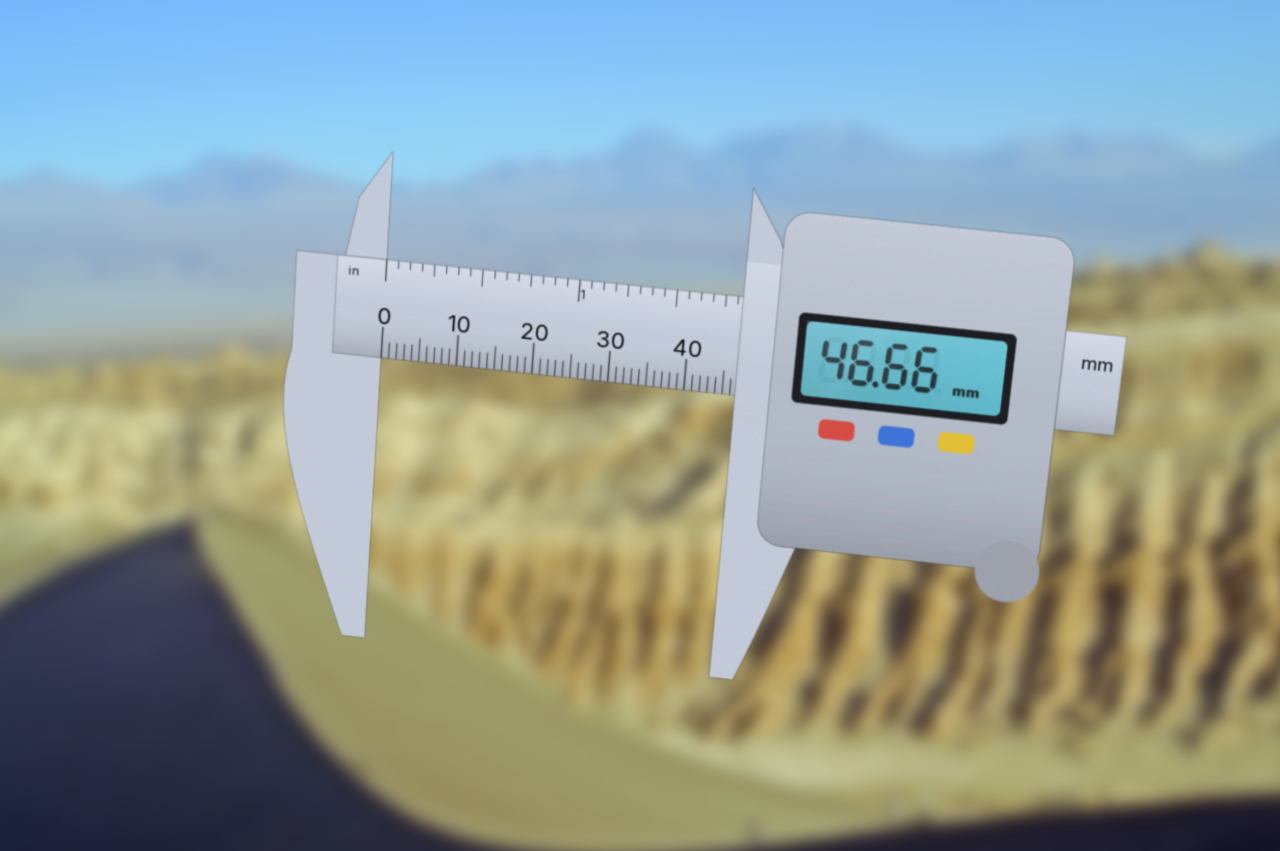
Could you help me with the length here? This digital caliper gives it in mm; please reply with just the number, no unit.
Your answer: 46.66
